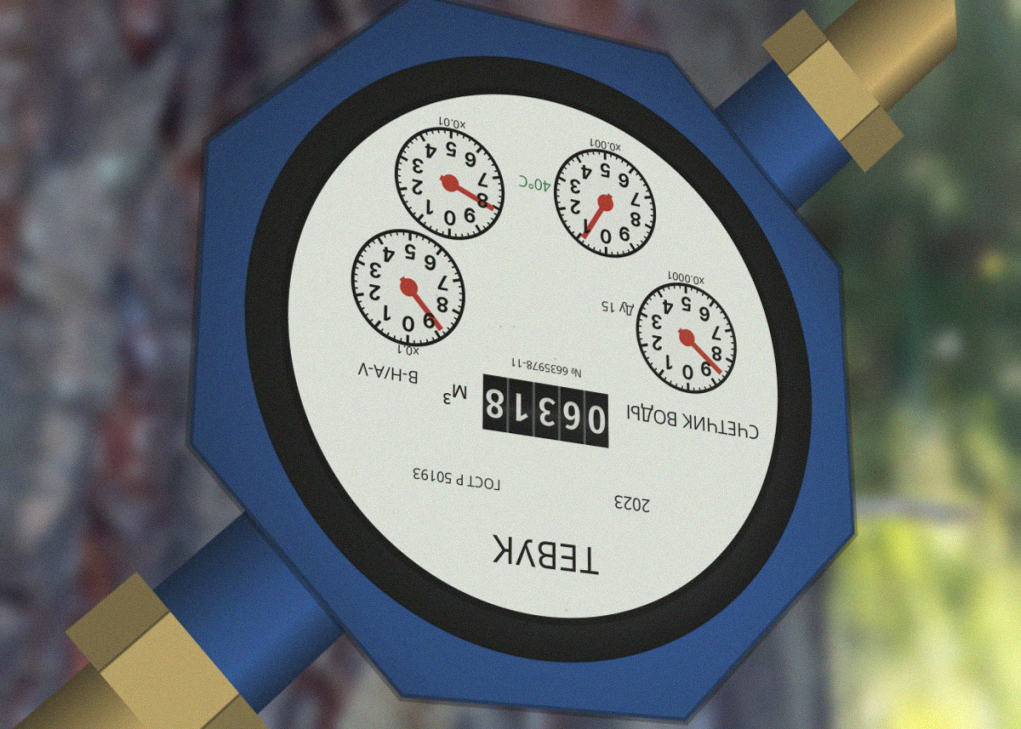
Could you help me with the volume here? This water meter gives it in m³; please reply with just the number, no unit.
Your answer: 6318.8808
